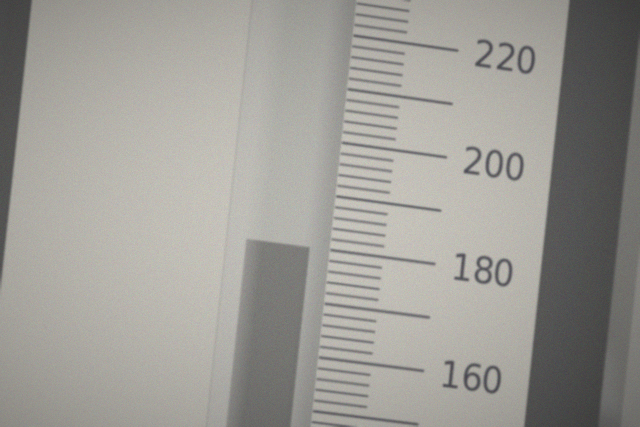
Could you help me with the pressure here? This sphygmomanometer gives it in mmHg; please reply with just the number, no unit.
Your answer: 180
